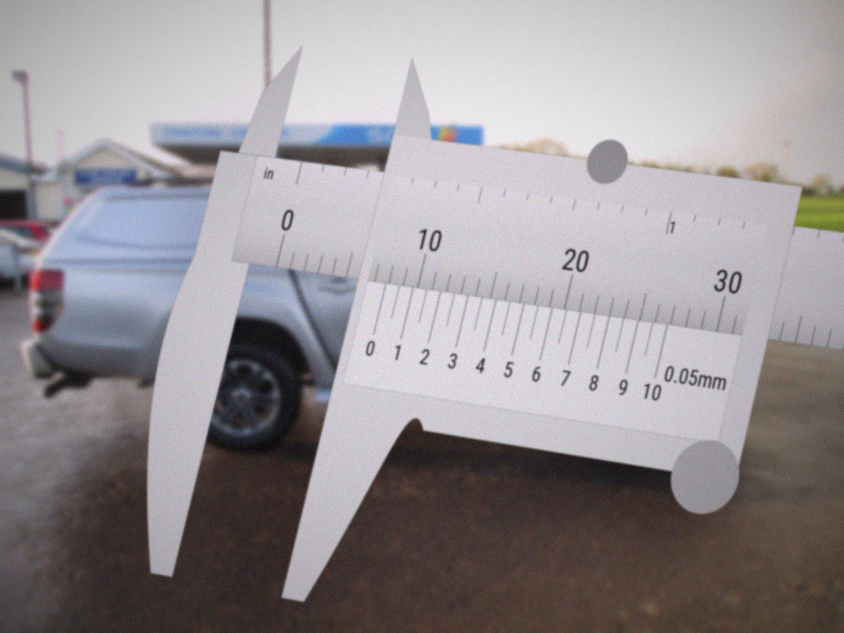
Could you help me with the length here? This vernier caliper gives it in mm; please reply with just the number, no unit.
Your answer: 7.8
